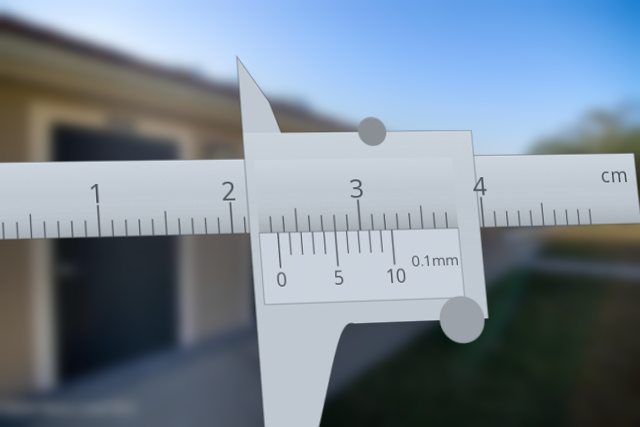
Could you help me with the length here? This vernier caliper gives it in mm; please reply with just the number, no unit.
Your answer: 23.5
